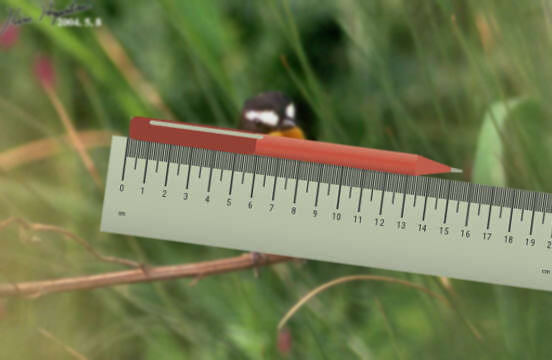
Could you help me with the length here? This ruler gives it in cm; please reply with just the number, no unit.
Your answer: 15.5
